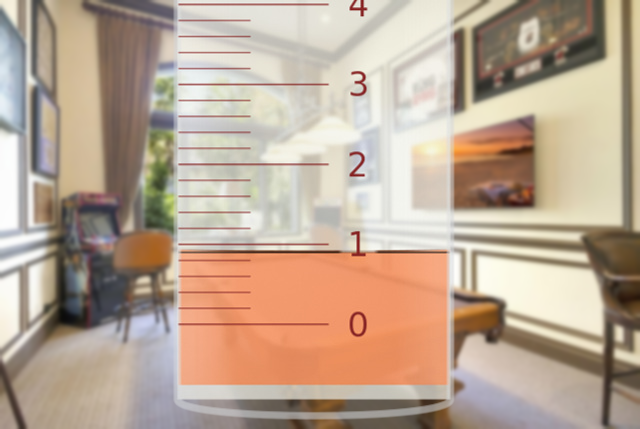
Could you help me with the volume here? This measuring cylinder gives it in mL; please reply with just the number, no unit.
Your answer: 0.9
